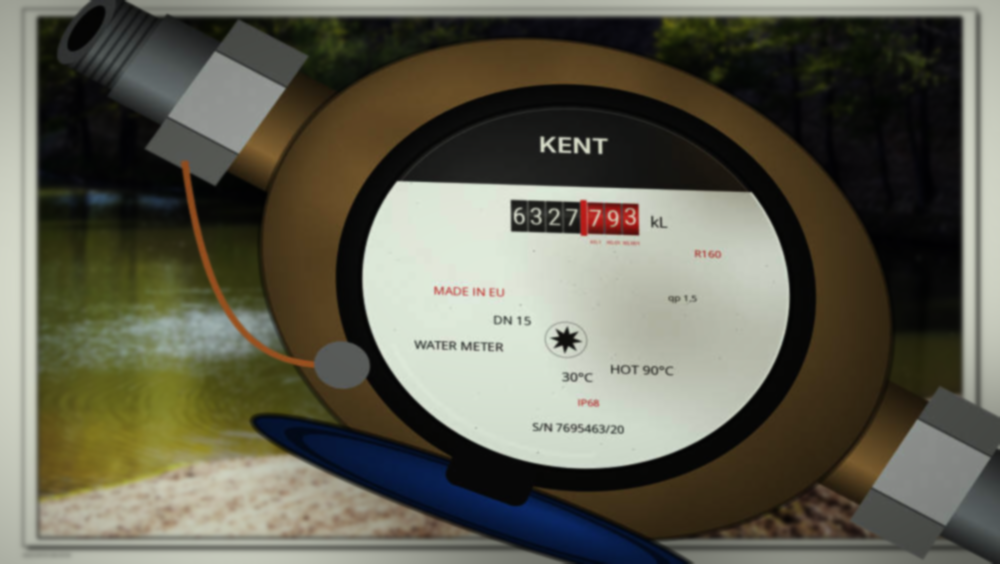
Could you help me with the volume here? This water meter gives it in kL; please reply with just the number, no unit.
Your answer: 6327.793
